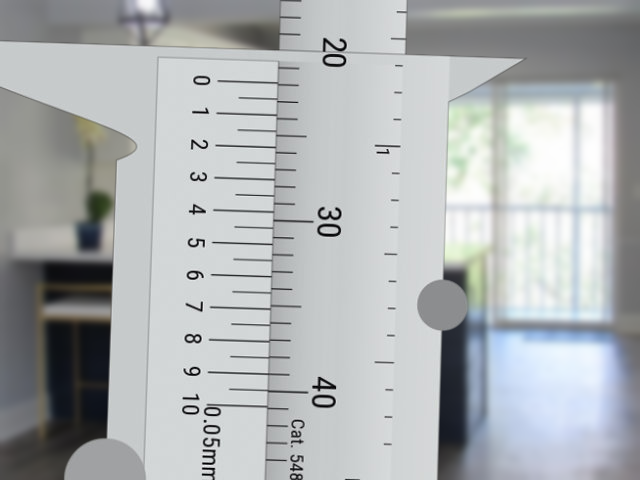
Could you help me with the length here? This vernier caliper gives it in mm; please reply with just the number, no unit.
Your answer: 21.9
